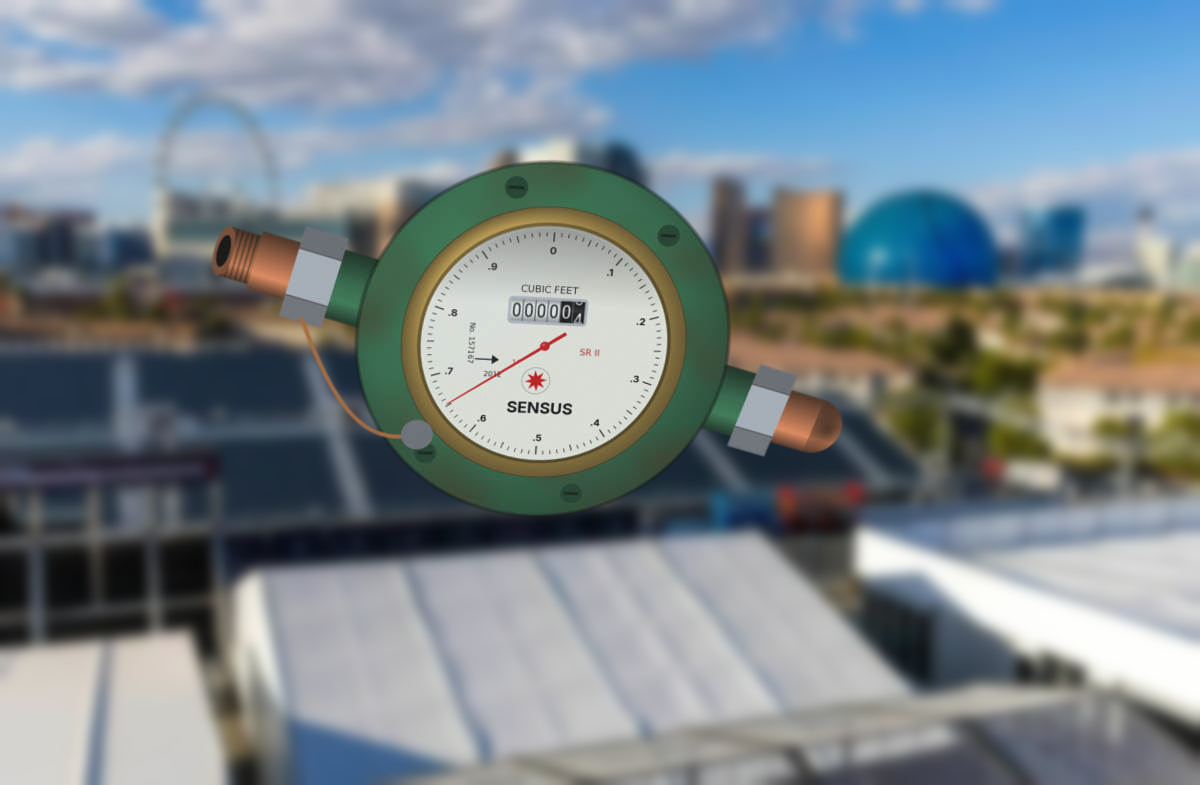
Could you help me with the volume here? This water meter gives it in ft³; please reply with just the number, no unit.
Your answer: 3.65
